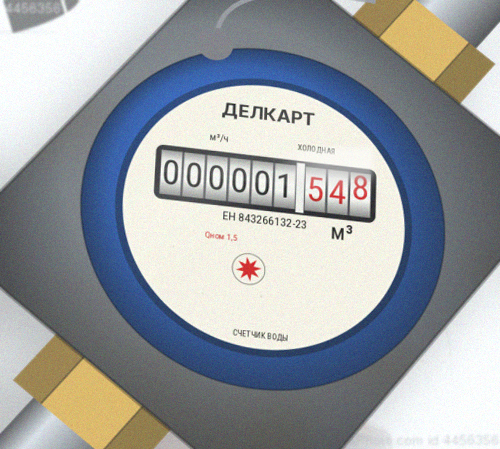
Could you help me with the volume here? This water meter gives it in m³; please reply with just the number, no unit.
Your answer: 1.548
